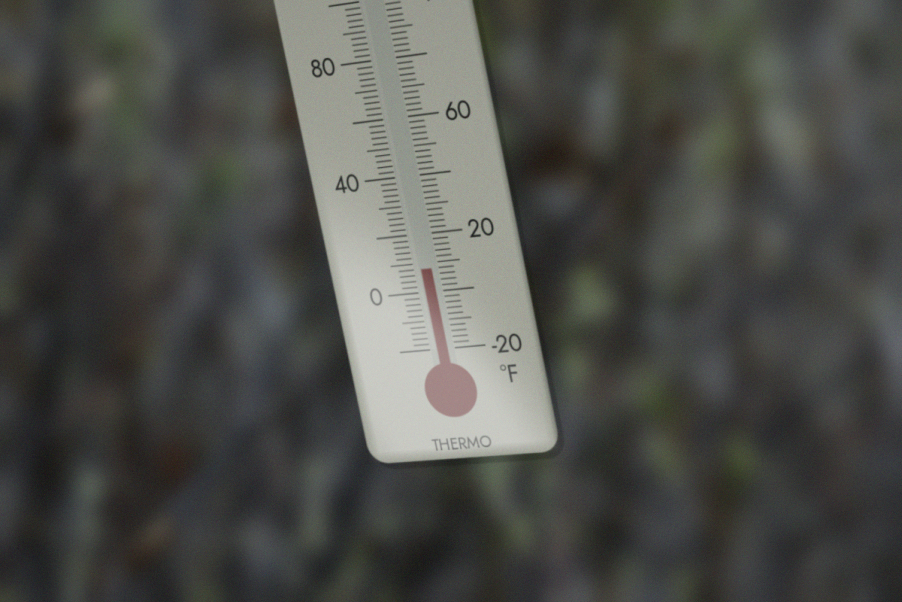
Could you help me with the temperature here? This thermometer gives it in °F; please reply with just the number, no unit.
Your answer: 8
